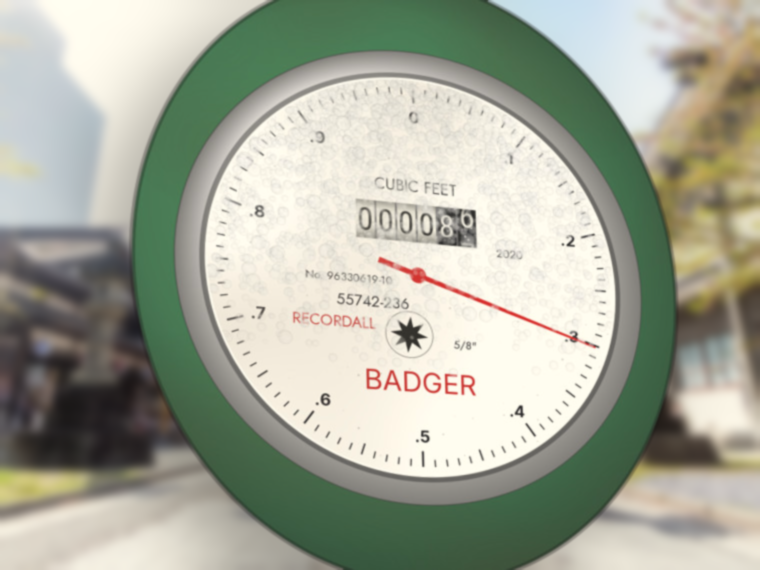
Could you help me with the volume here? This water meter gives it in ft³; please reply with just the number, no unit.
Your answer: 86.30
